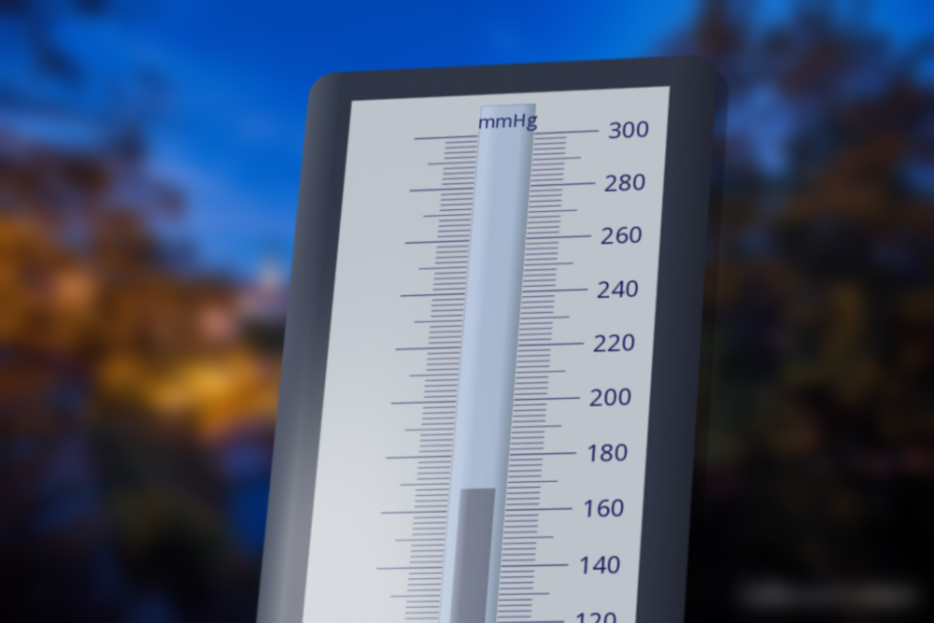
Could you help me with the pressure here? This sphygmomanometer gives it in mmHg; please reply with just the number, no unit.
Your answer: 168
